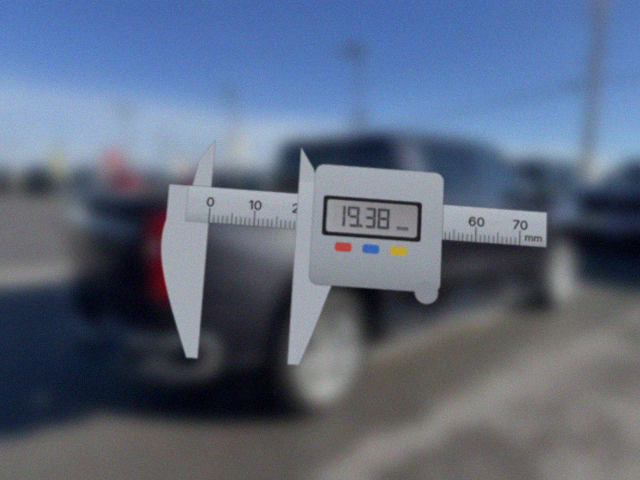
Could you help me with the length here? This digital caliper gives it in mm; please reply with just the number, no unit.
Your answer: 19.38
